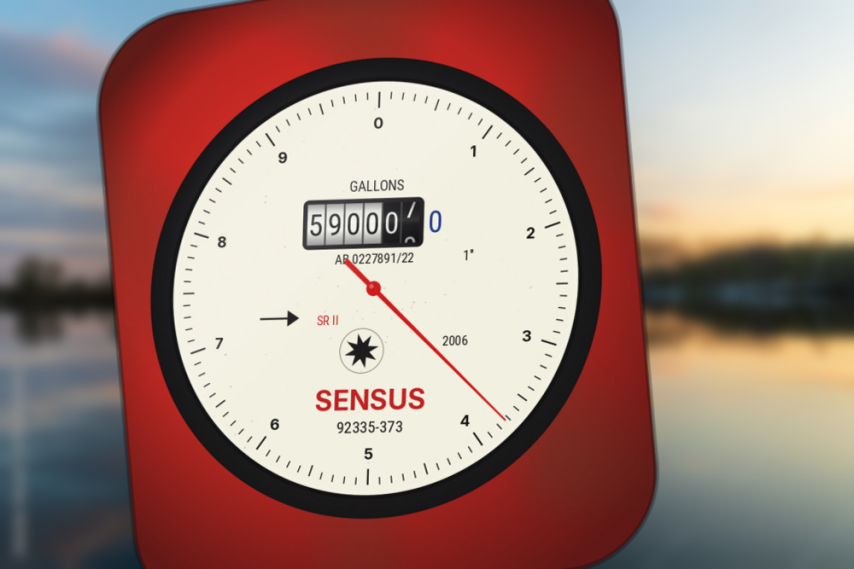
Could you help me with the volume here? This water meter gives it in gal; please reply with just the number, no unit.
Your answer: 5900073.7
